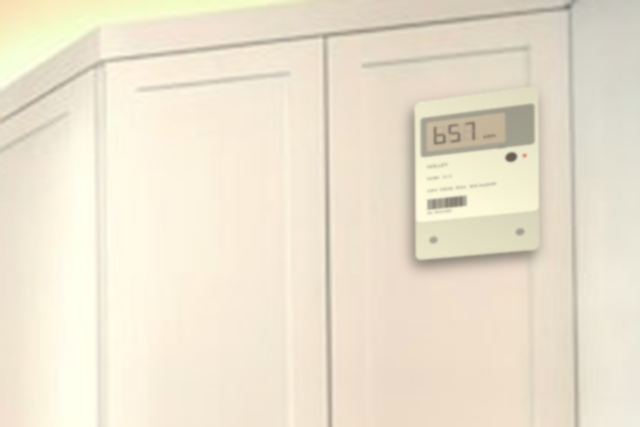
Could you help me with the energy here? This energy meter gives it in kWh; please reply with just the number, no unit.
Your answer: 657
